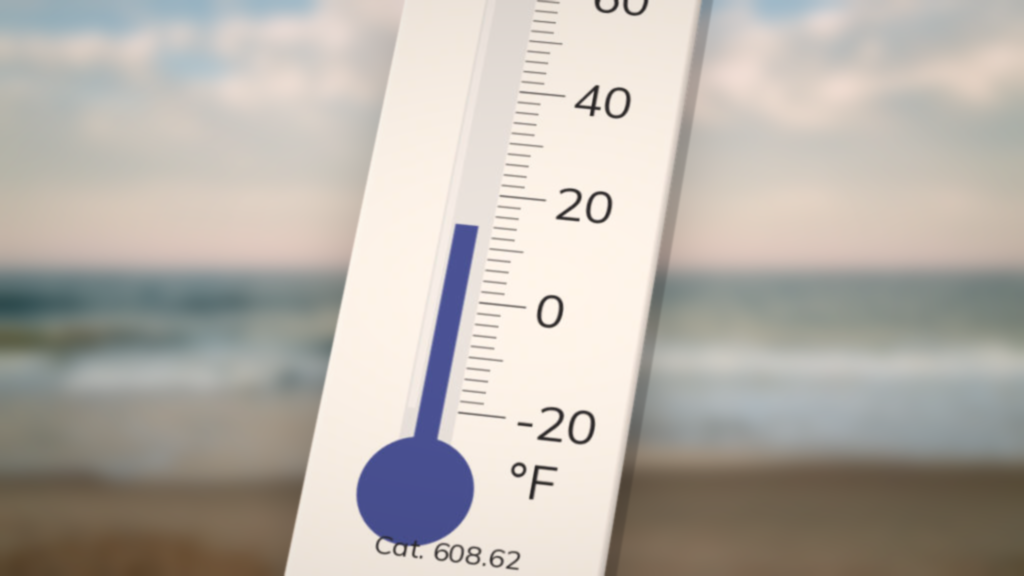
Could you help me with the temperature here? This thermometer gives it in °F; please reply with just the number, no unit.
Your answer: 14
